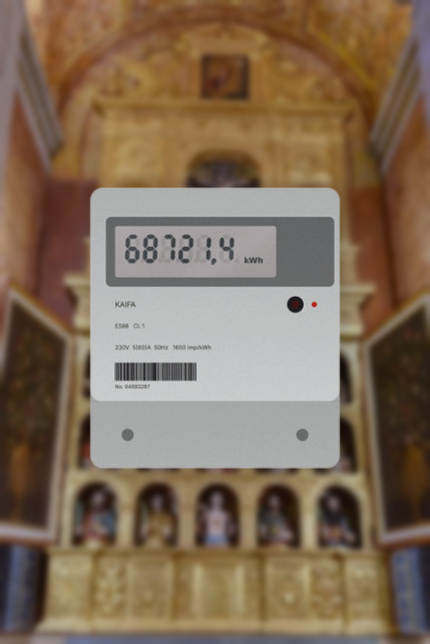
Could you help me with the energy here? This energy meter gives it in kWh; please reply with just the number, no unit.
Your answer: 68721.4
